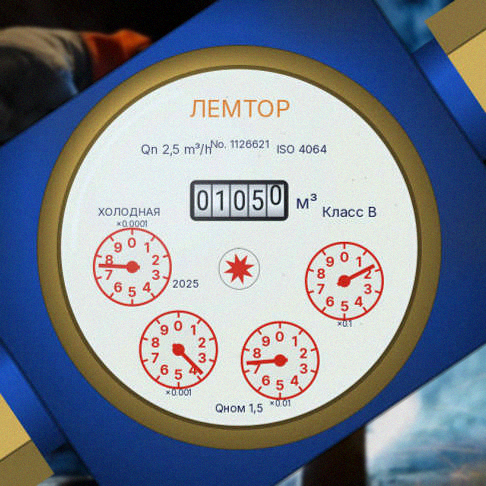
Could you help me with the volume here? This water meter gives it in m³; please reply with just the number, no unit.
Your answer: 1050.1737
